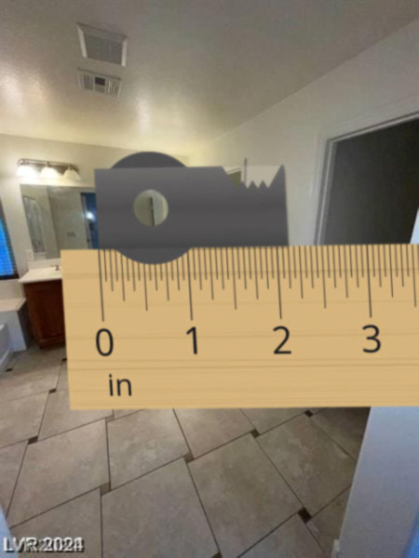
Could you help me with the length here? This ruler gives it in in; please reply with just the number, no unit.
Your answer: 2.125
